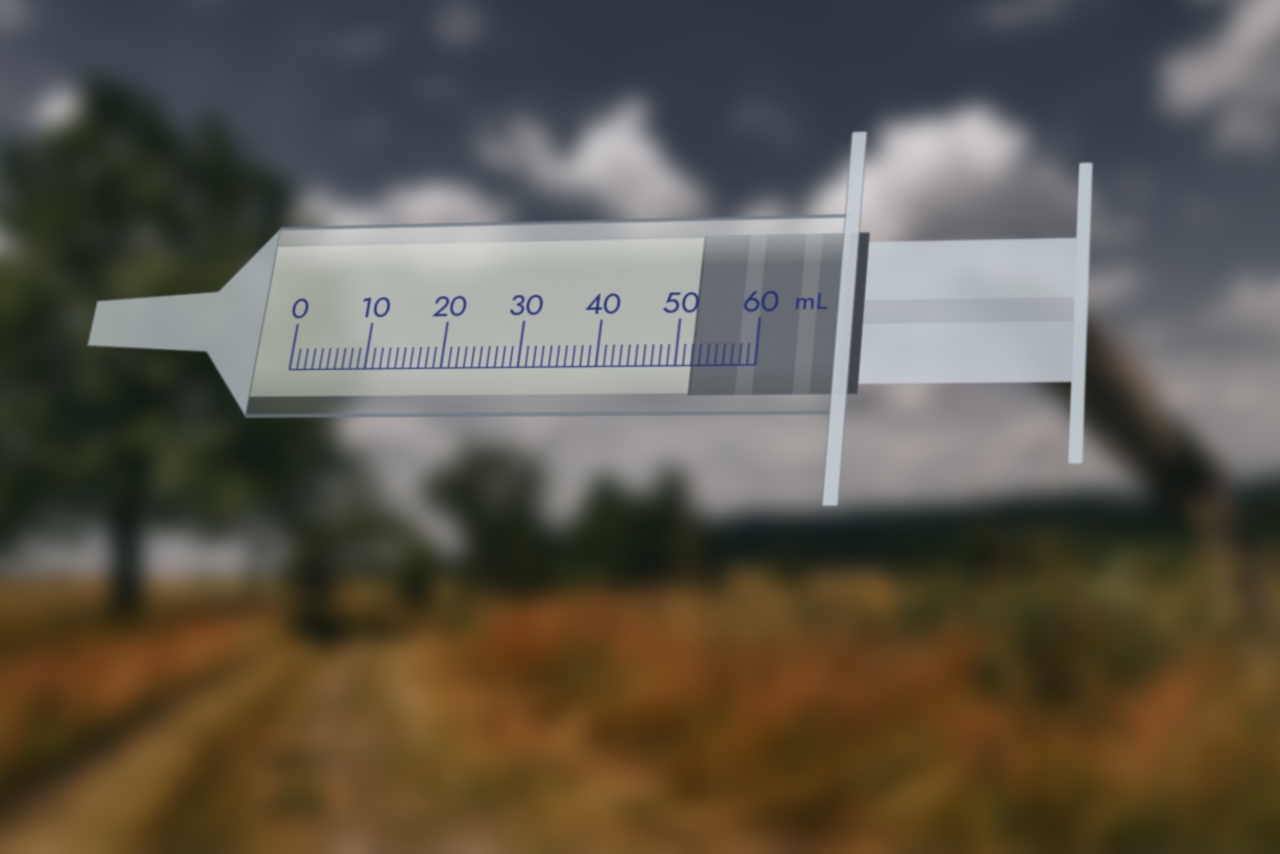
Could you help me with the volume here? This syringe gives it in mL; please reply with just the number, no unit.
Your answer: 52
